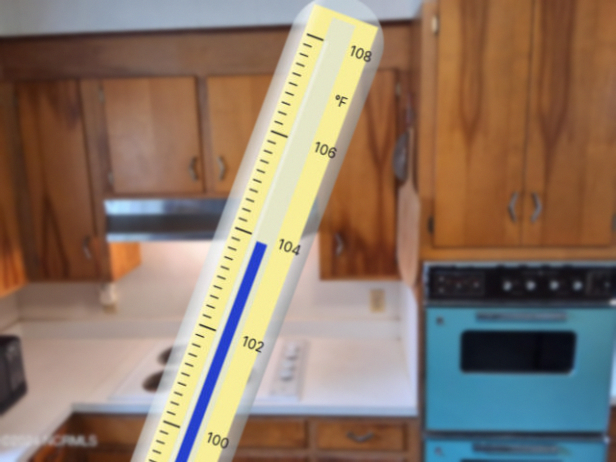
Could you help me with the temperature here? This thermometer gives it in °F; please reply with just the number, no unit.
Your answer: 103.9
